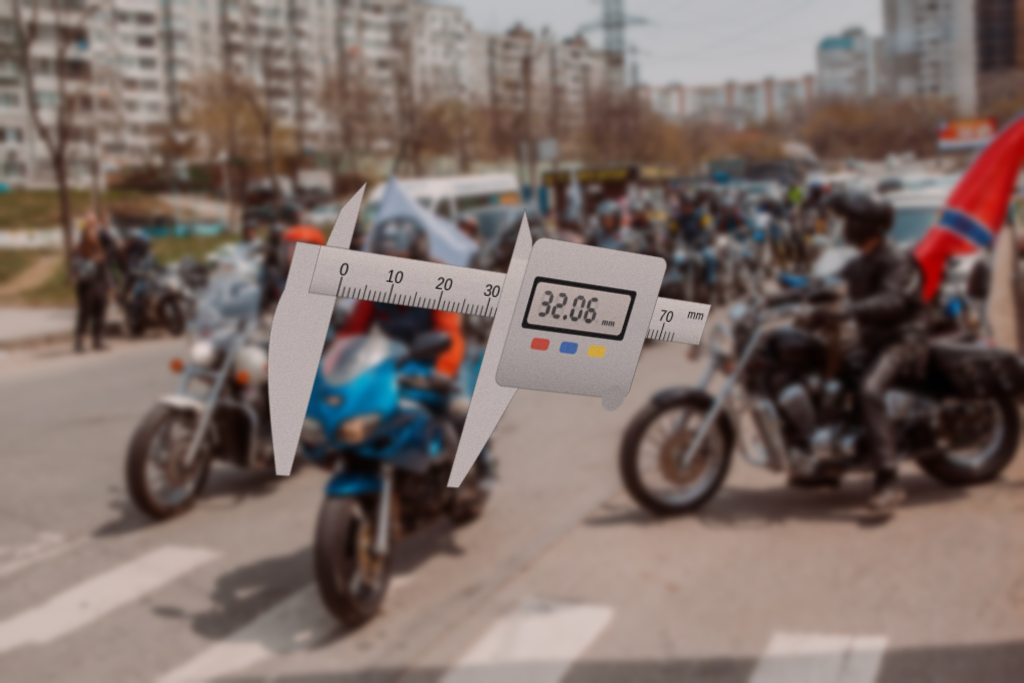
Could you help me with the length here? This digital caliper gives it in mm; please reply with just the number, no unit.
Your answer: 32.06
